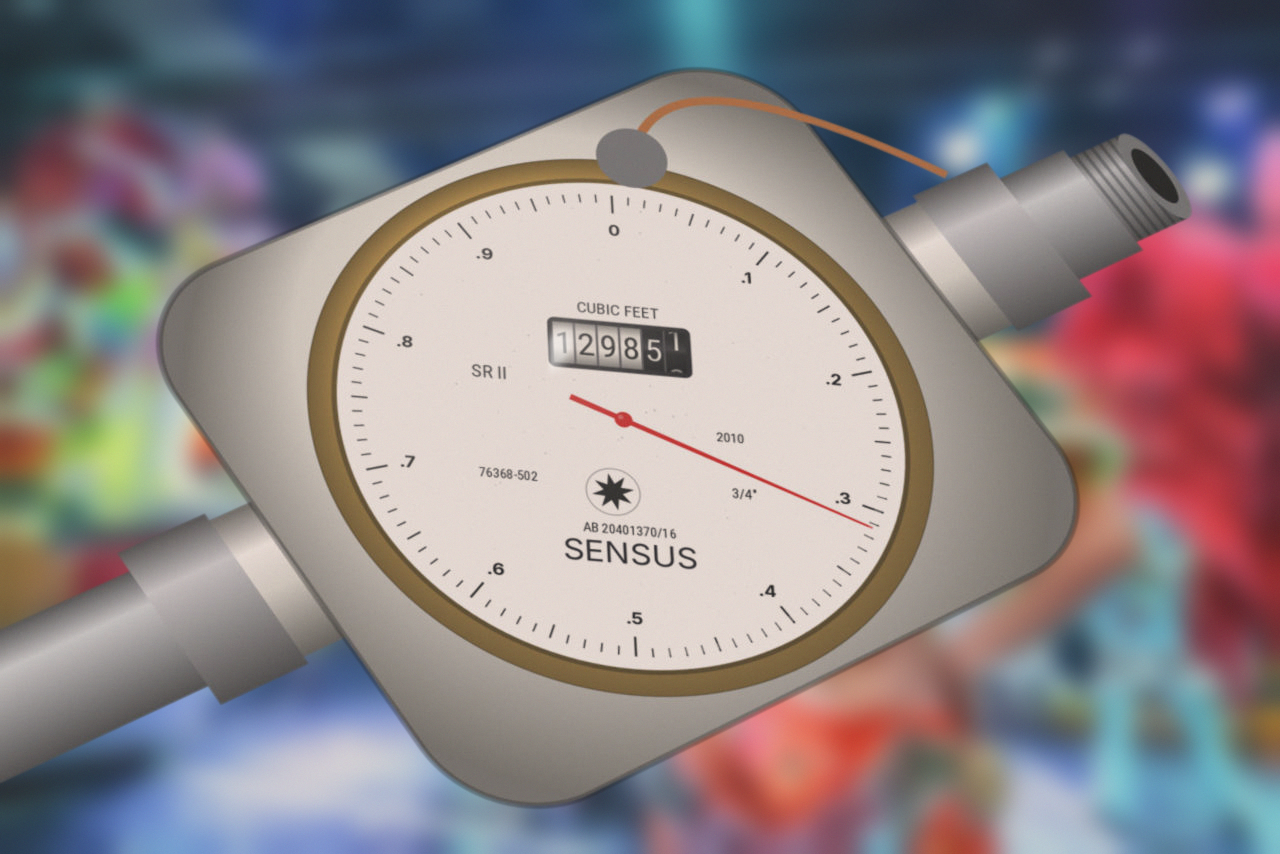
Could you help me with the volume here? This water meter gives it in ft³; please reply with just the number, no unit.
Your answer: 129851.31
